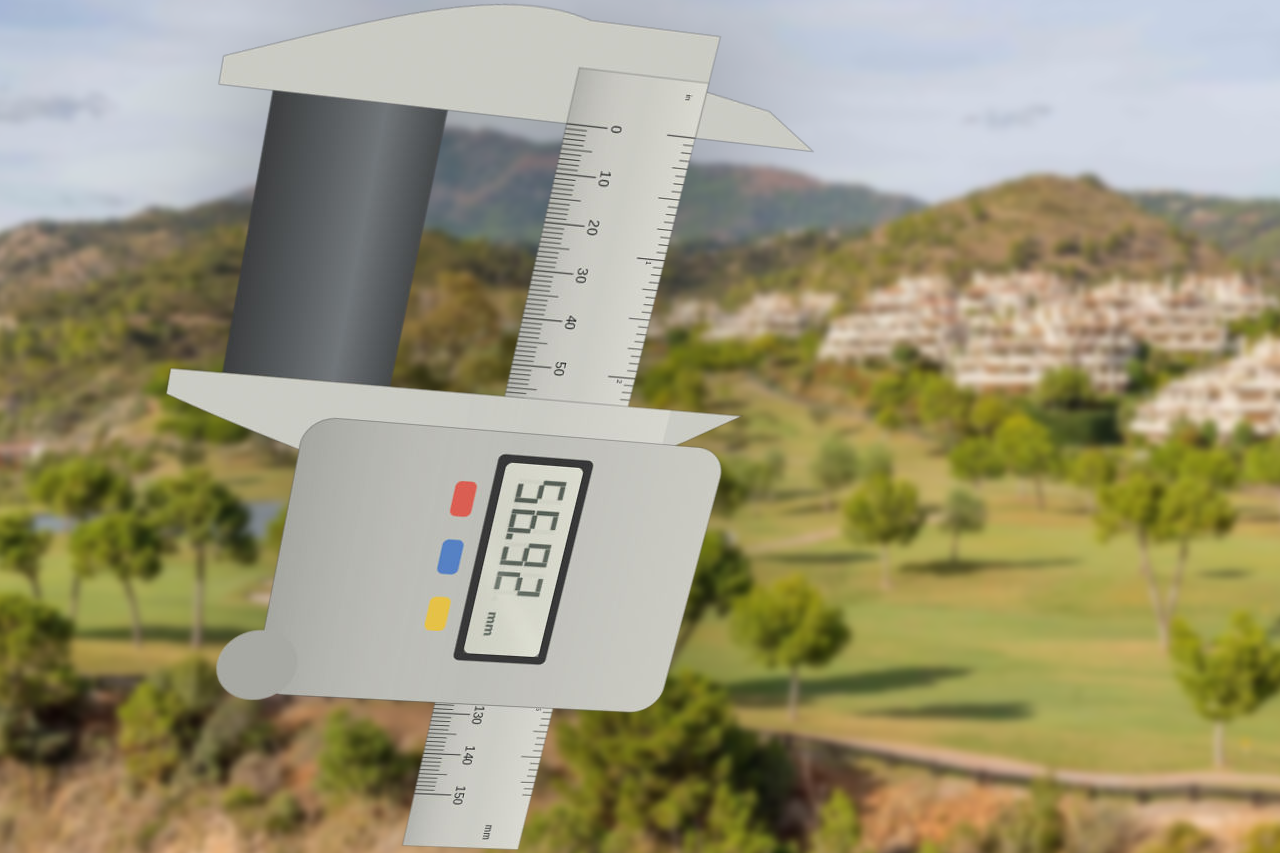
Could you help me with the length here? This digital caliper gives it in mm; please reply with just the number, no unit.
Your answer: 56.92
